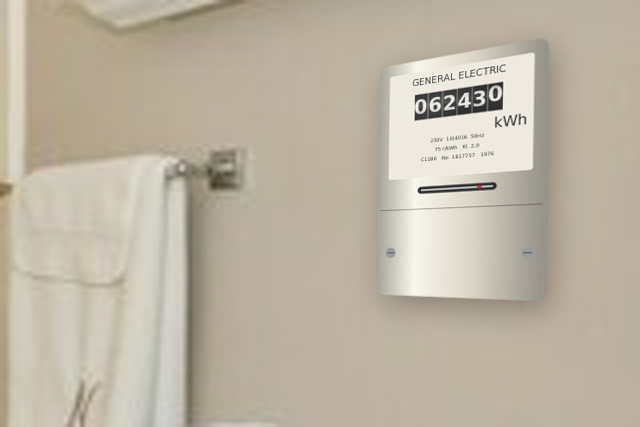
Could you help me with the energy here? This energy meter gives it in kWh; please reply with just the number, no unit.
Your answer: 62430
